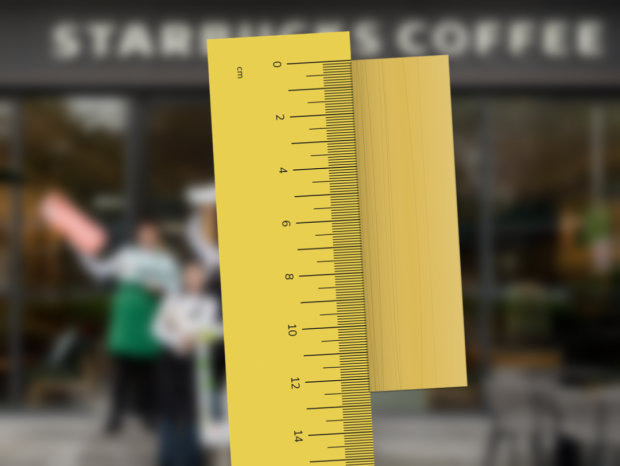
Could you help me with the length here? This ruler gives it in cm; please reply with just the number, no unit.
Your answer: 12.5
